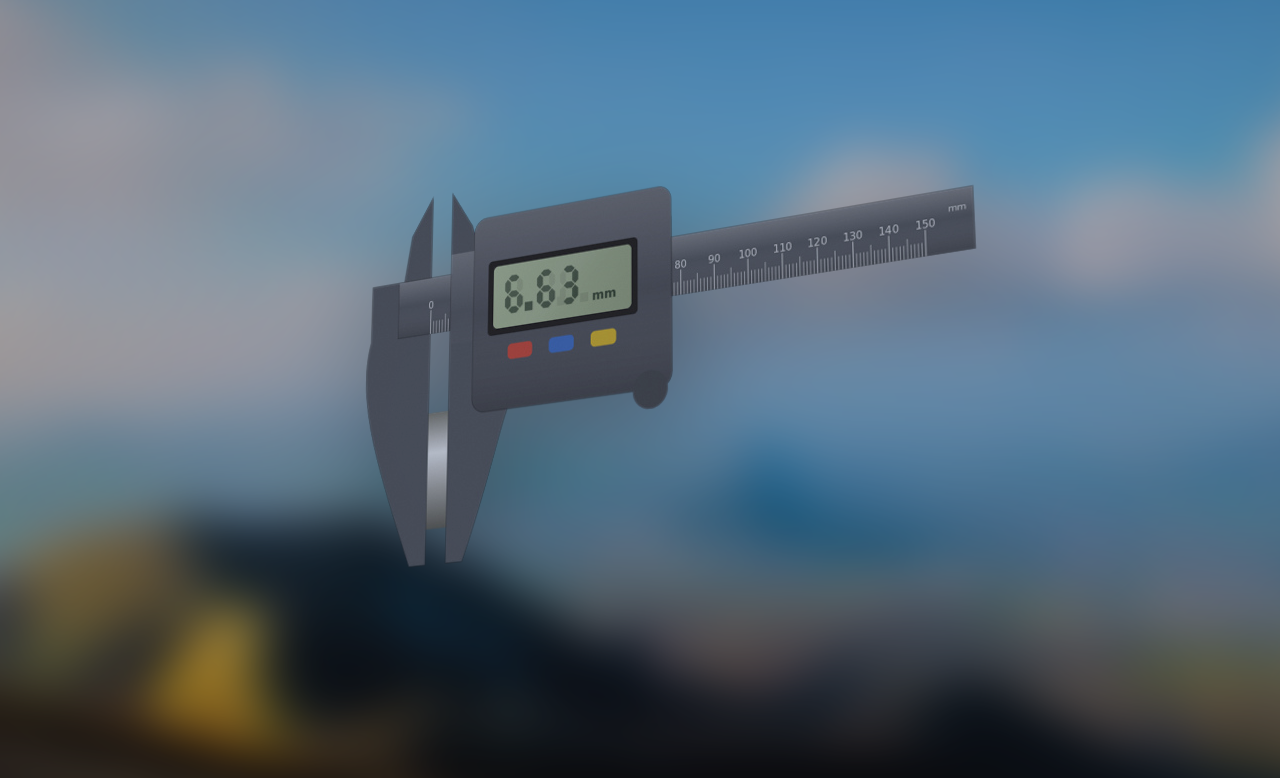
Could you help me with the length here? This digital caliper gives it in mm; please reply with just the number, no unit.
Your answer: 6.63
